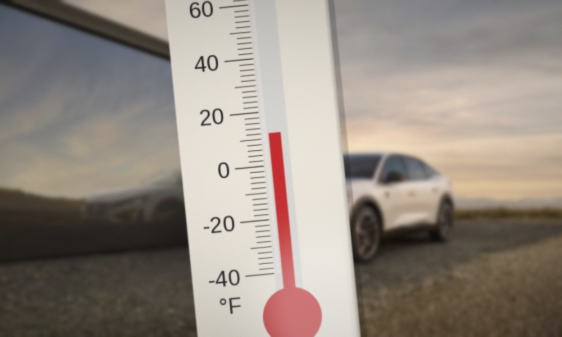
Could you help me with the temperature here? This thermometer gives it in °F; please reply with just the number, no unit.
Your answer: 12
